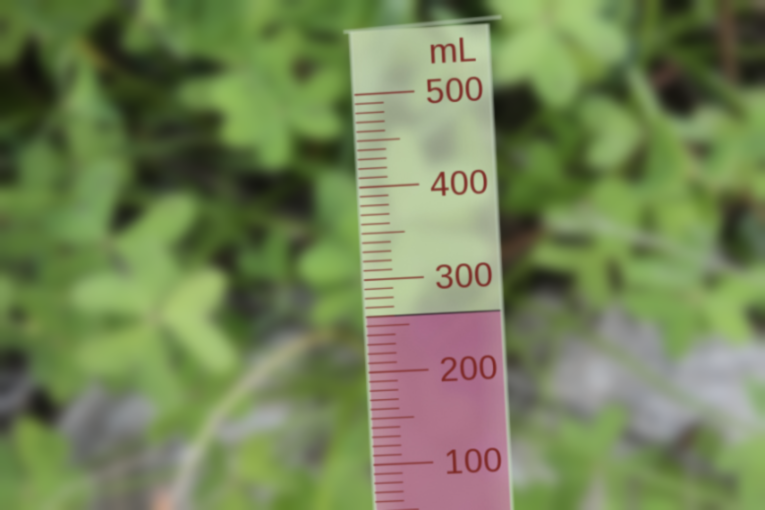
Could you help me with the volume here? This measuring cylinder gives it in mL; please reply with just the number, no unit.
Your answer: 260
